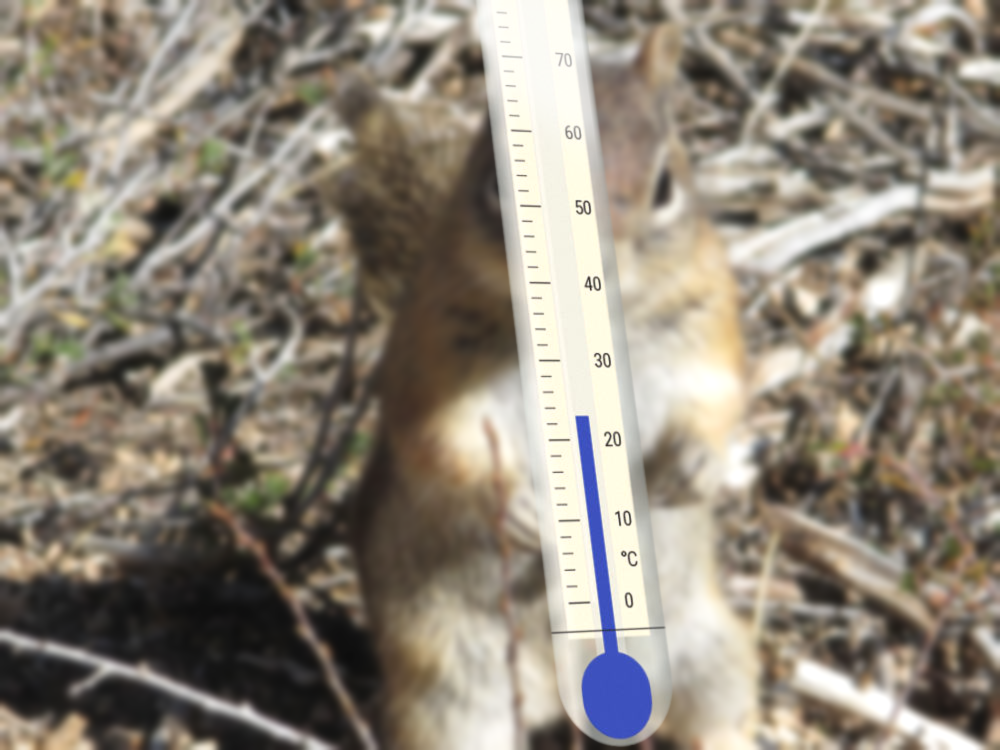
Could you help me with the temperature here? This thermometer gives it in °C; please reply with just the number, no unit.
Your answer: 23
